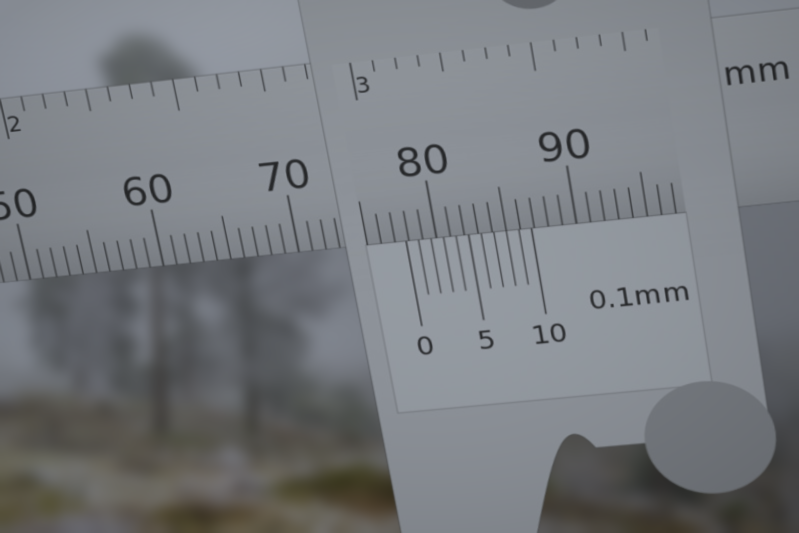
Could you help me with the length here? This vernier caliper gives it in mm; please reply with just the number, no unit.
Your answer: 77.8
